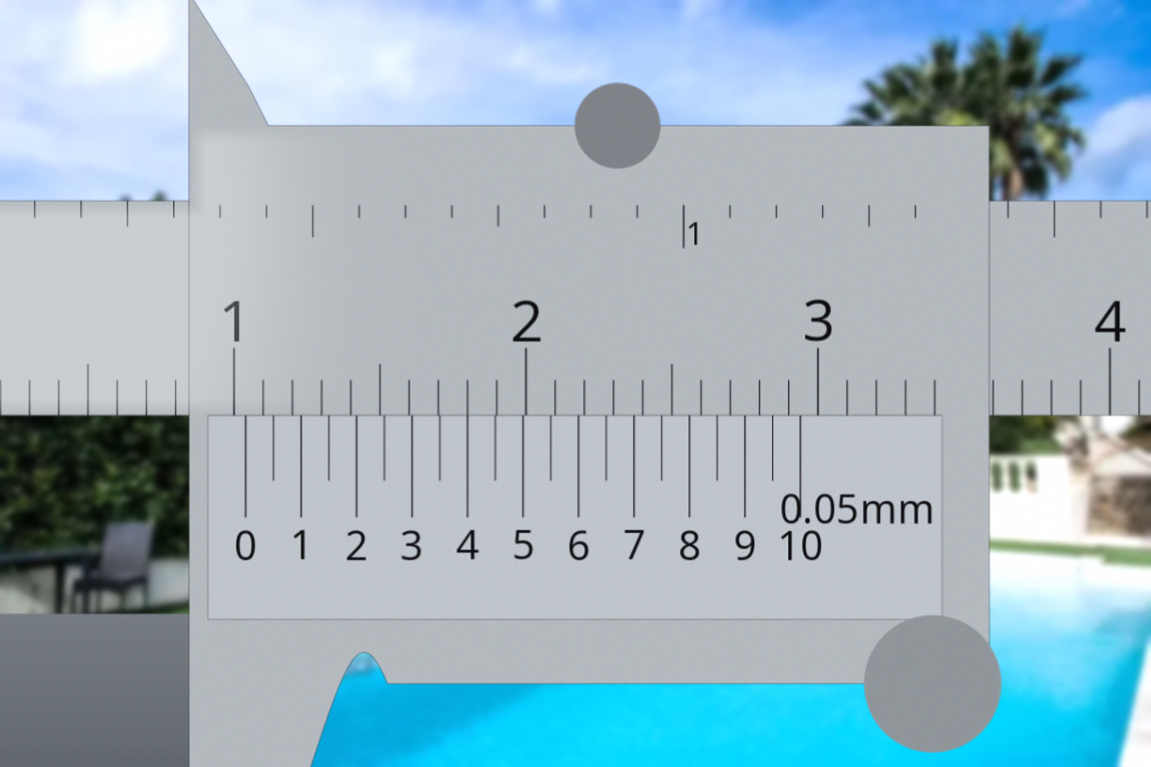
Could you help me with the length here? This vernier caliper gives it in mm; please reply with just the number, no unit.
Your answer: 10.40
